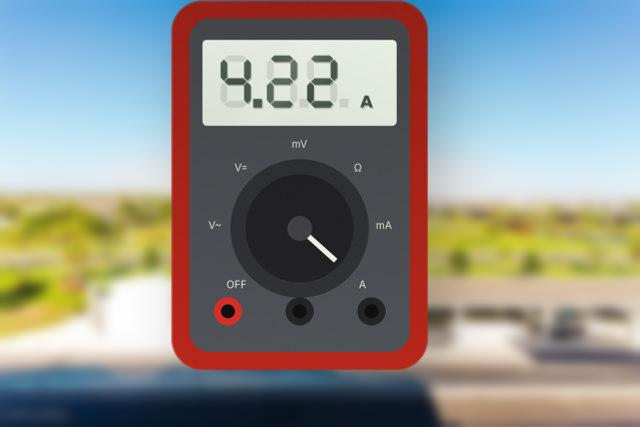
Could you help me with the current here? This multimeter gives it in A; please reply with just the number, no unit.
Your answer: 4.22
